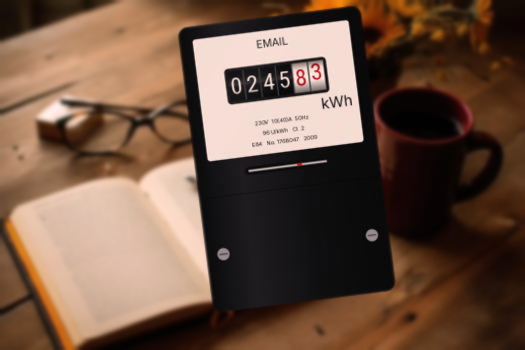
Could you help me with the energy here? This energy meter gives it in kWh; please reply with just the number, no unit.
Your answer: 245.83
